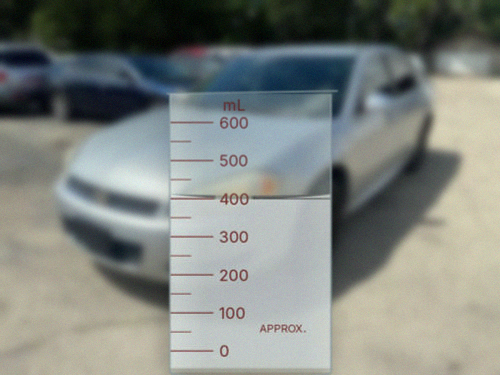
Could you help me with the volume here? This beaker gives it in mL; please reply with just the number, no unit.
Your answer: 400
